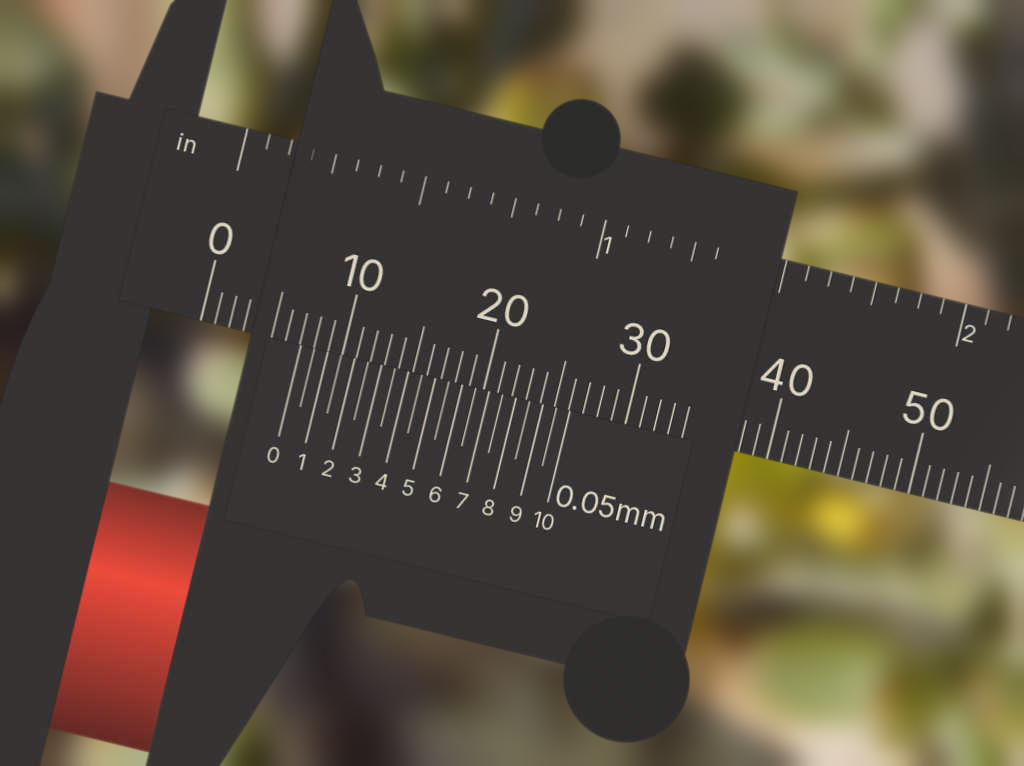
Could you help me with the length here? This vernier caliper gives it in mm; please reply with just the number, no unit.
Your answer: 7.1
